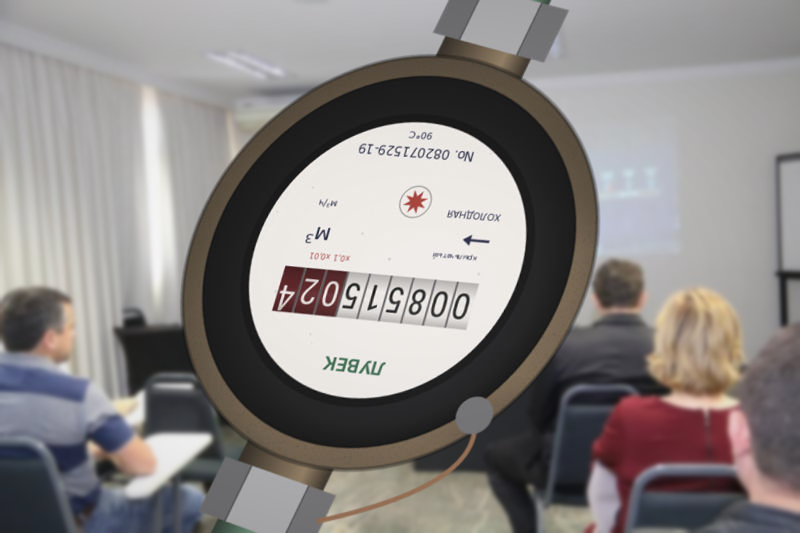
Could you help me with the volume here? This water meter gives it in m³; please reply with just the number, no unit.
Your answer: 8515.024
